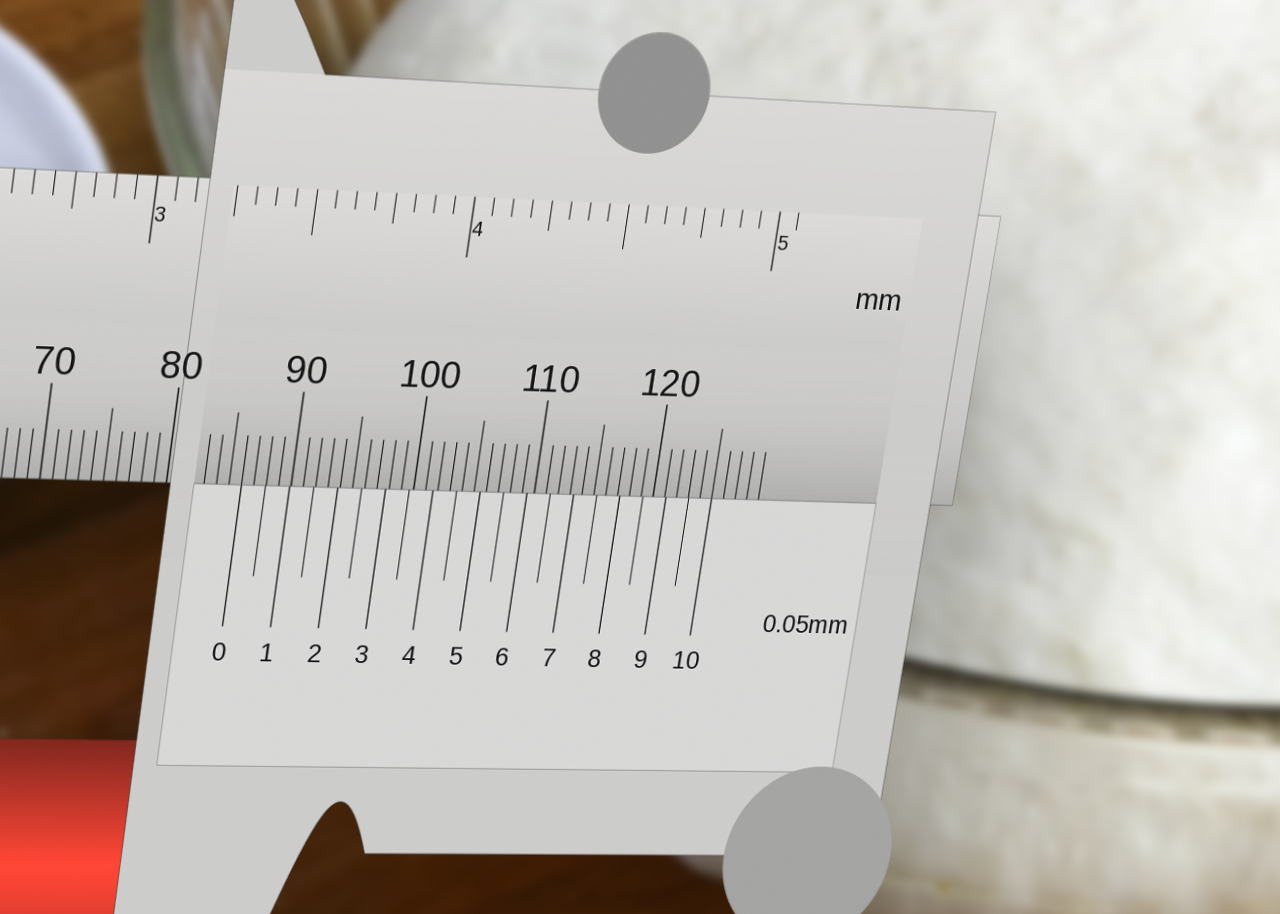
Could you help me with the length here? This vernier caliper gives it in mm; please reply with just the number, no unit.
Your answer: 86.0
